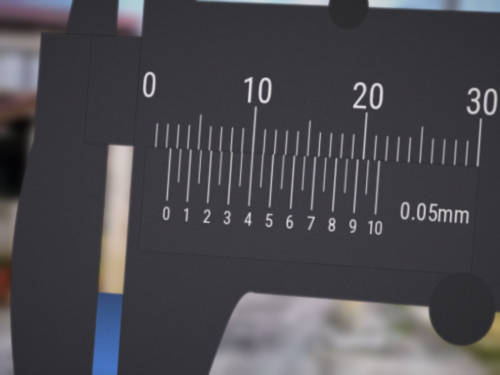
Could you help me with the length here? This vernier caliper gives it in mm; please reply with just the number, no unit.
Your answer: 2.4
